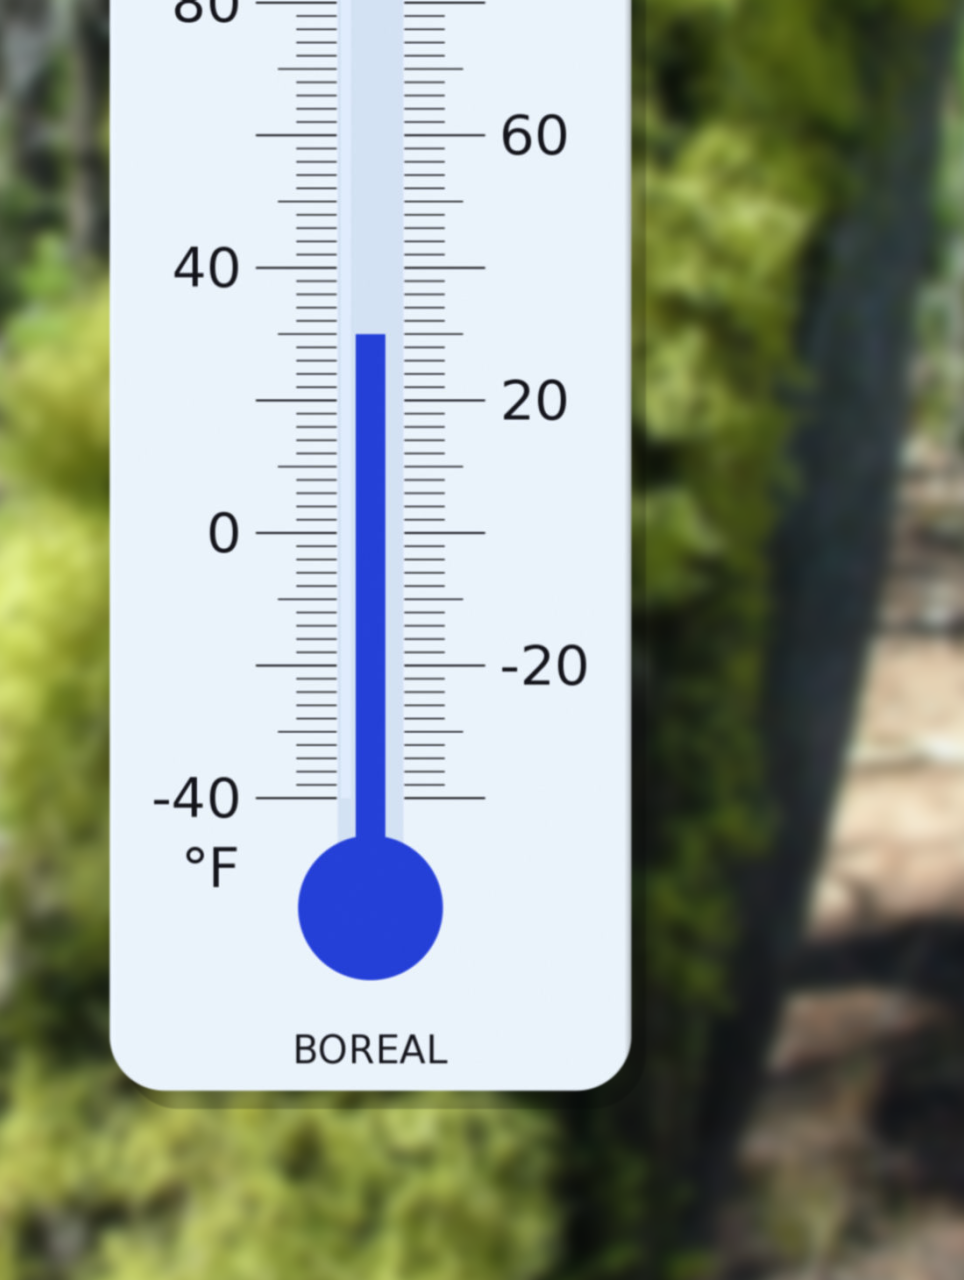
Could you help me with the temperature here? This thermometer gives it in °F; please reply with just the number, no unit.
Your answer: 30
